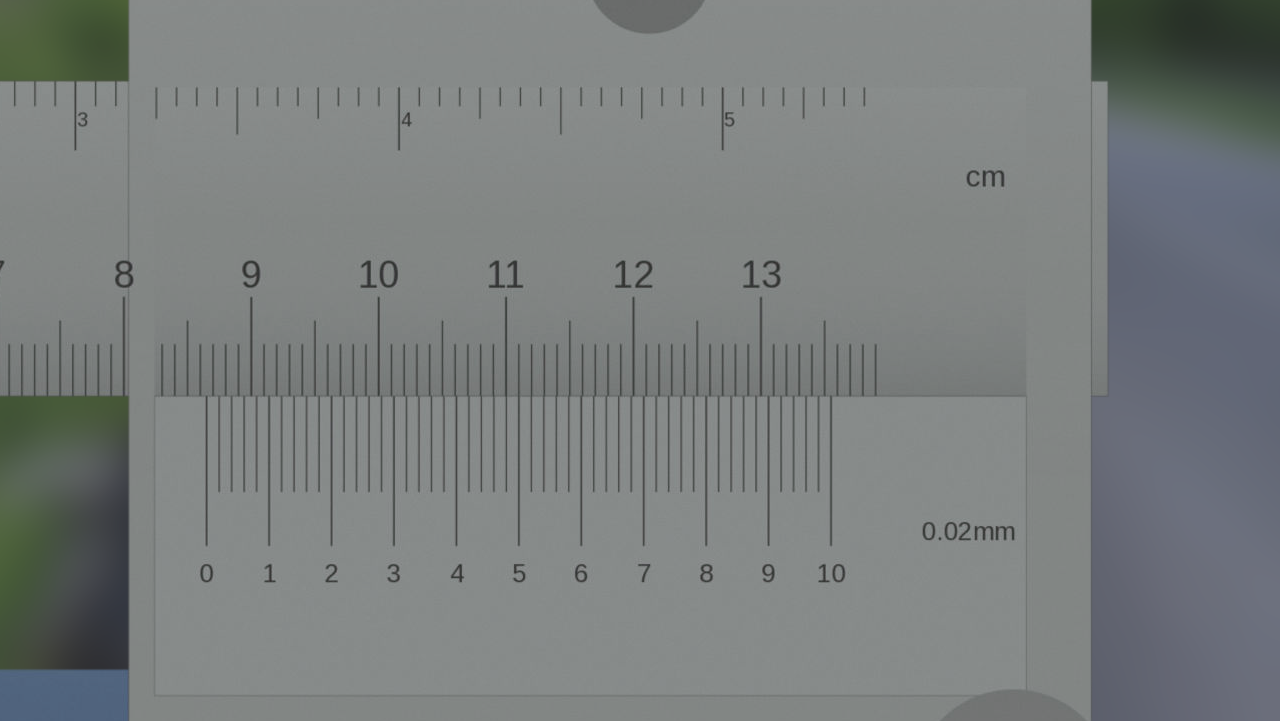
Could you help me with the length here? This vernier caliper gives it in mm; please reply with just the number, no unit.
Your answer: 86.5
